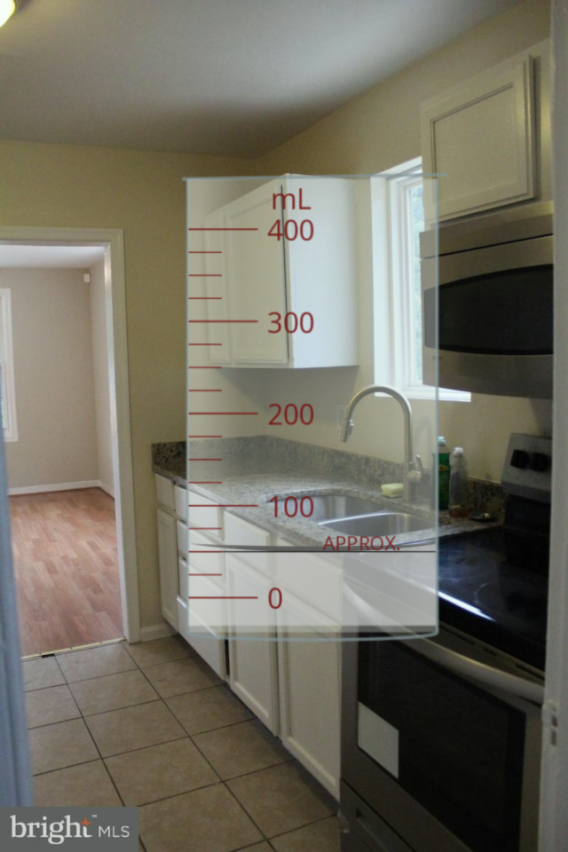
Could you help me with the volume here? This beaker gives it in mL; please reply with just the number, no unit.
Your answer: 50
